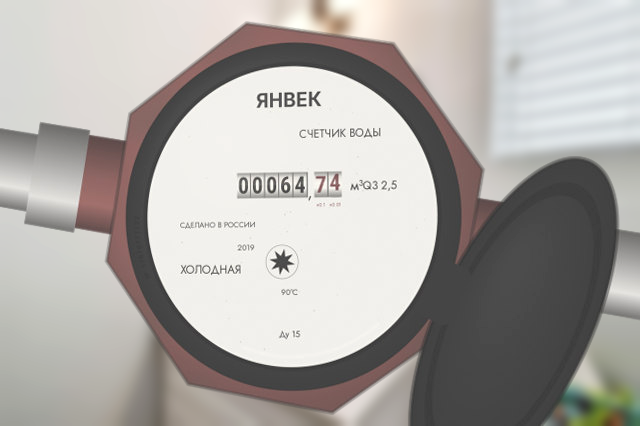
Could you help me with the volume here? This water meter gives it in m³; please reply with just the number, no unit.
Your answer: 64.74
